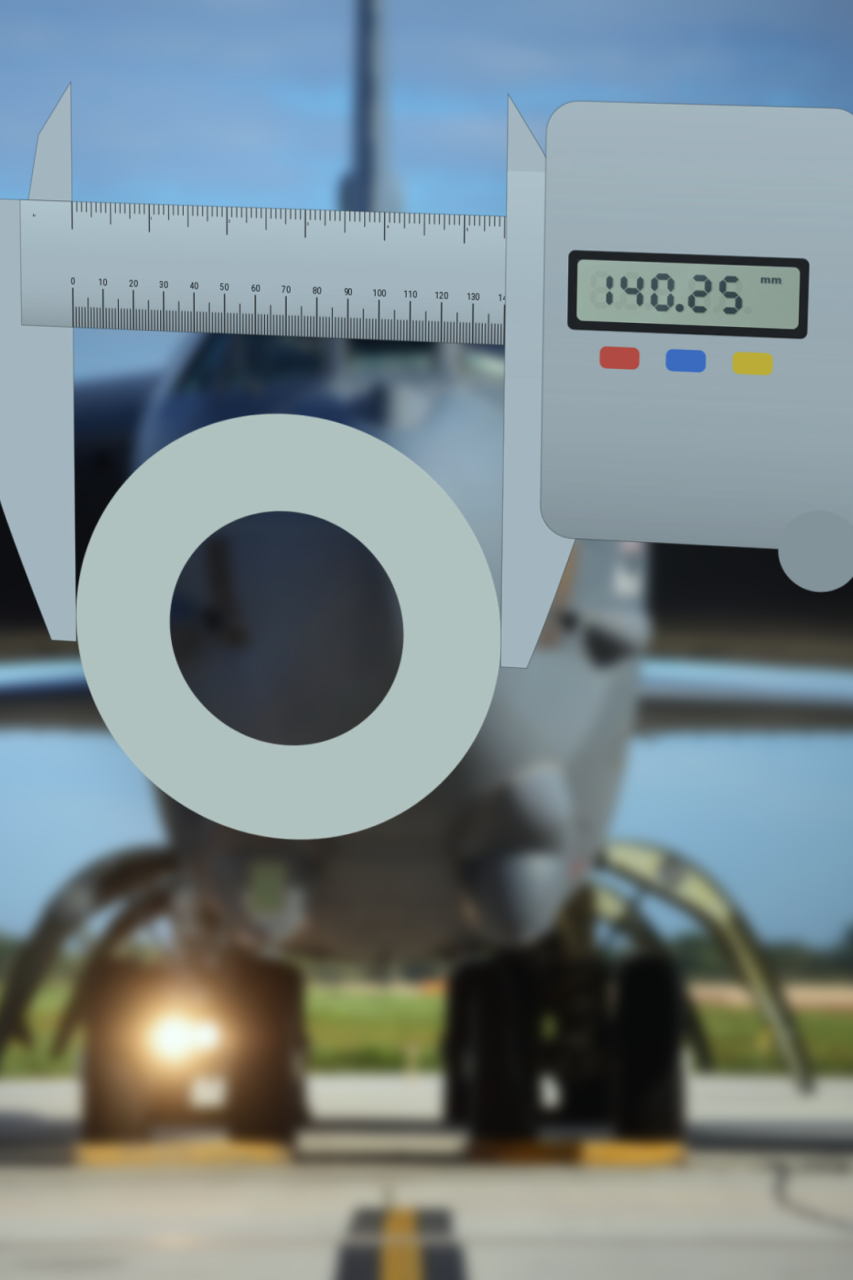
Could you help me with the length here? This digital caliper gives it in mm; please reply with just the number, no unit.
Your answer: 140.25
